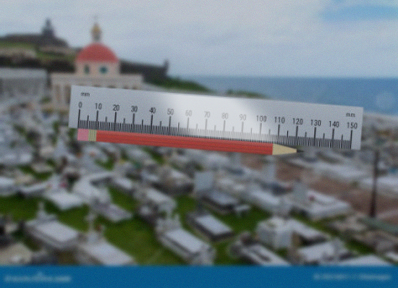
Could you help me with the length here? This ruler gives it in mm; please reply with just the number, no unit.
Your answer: 125
